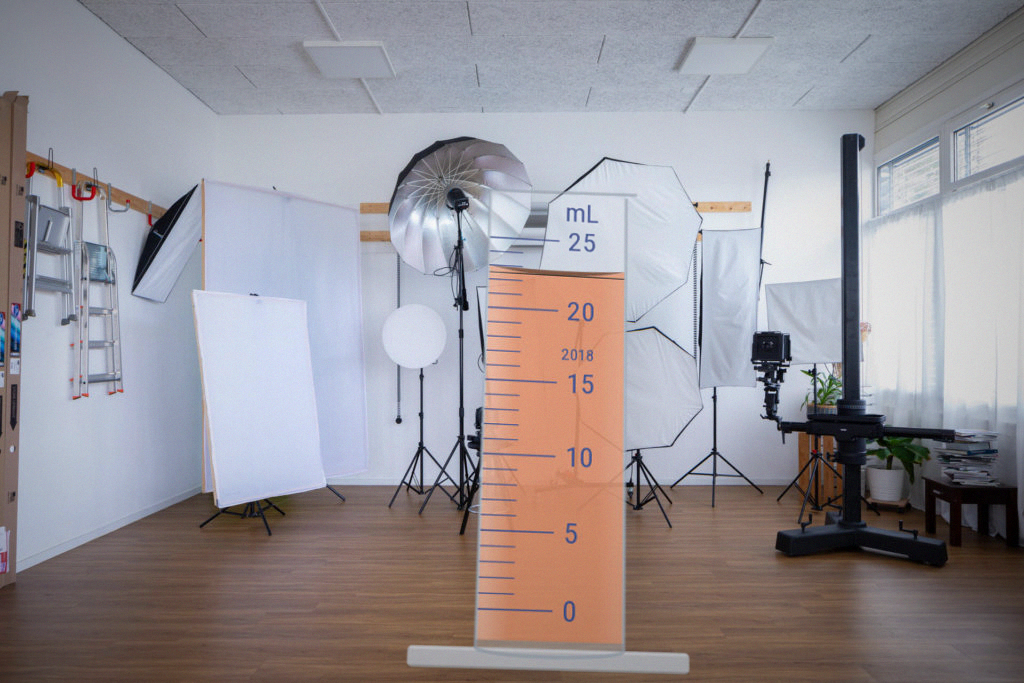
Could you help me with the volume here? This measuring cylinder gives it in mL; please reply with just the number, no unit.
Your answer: 22.5
